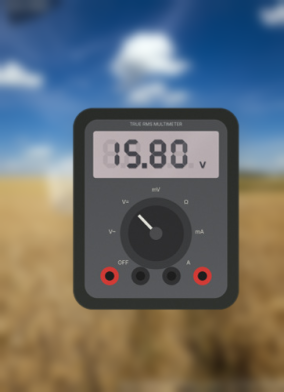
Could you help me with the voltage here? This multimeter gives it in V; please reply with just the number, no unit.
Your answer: 15.80
